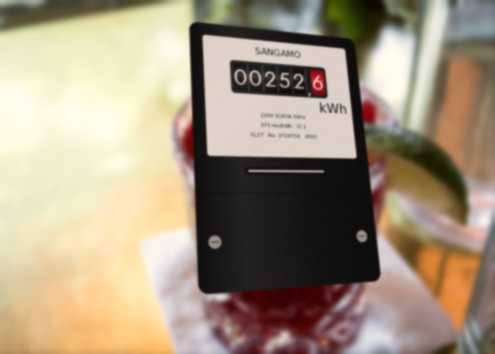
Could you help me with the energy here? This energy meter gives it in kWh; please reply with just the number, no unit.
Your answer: 252.6
